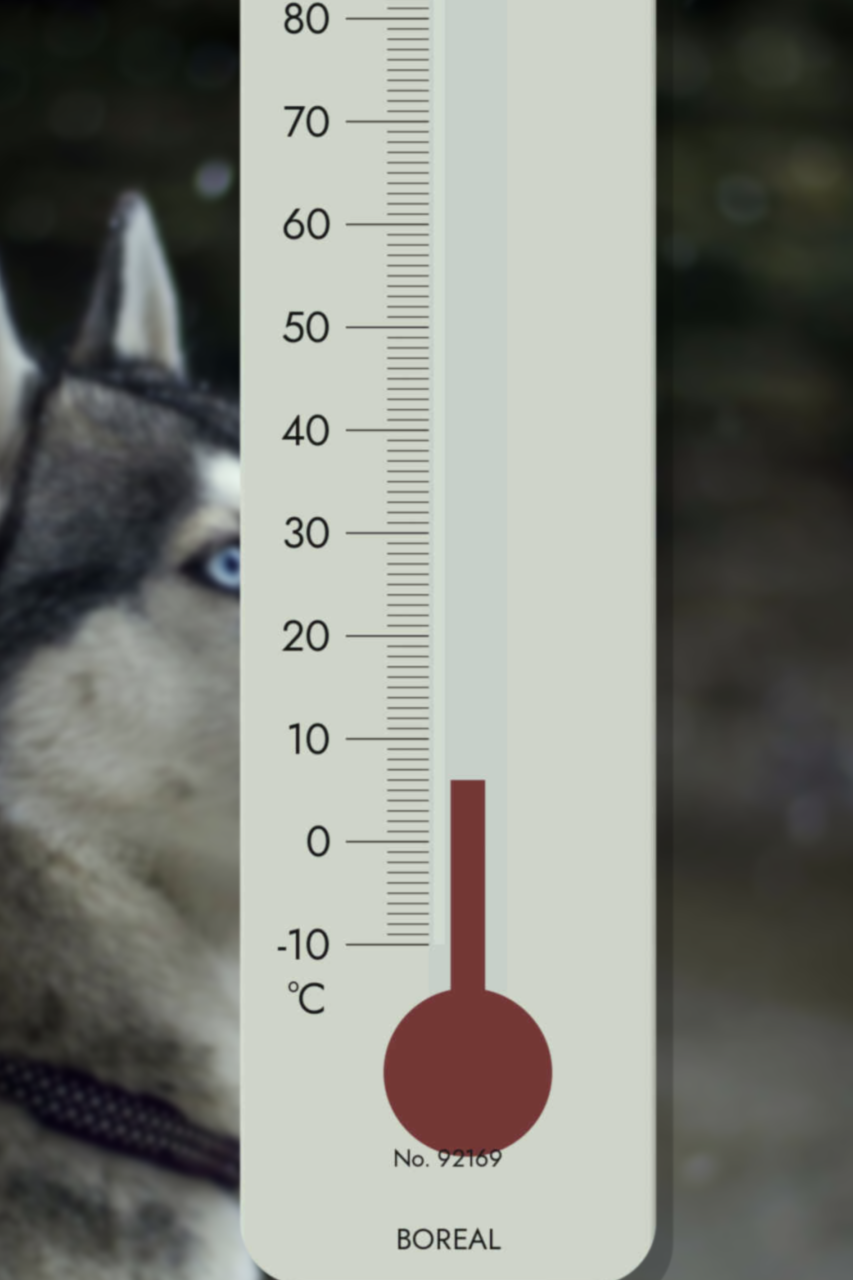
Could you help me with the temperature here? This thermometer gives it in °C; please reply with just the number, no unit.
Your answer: 6
